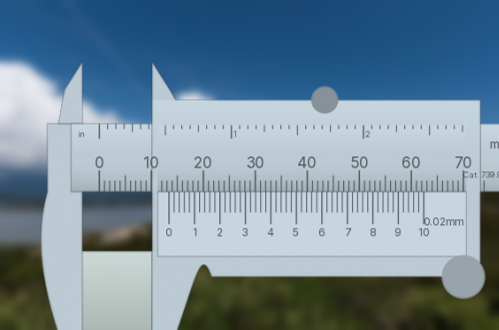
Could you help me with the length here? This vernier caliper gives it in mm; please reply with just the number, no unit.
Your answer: 13.4
